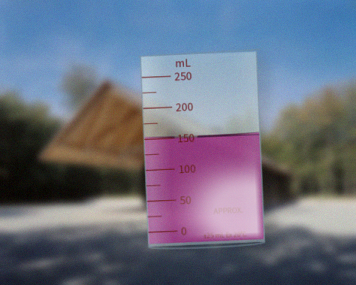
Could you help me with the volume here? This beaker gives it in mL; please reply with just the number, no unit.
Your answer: 150
